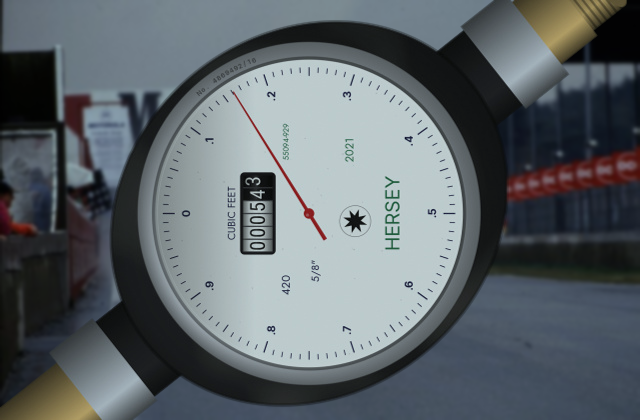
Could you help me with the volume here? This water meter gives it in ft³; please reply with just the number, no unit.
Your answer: 543.16
